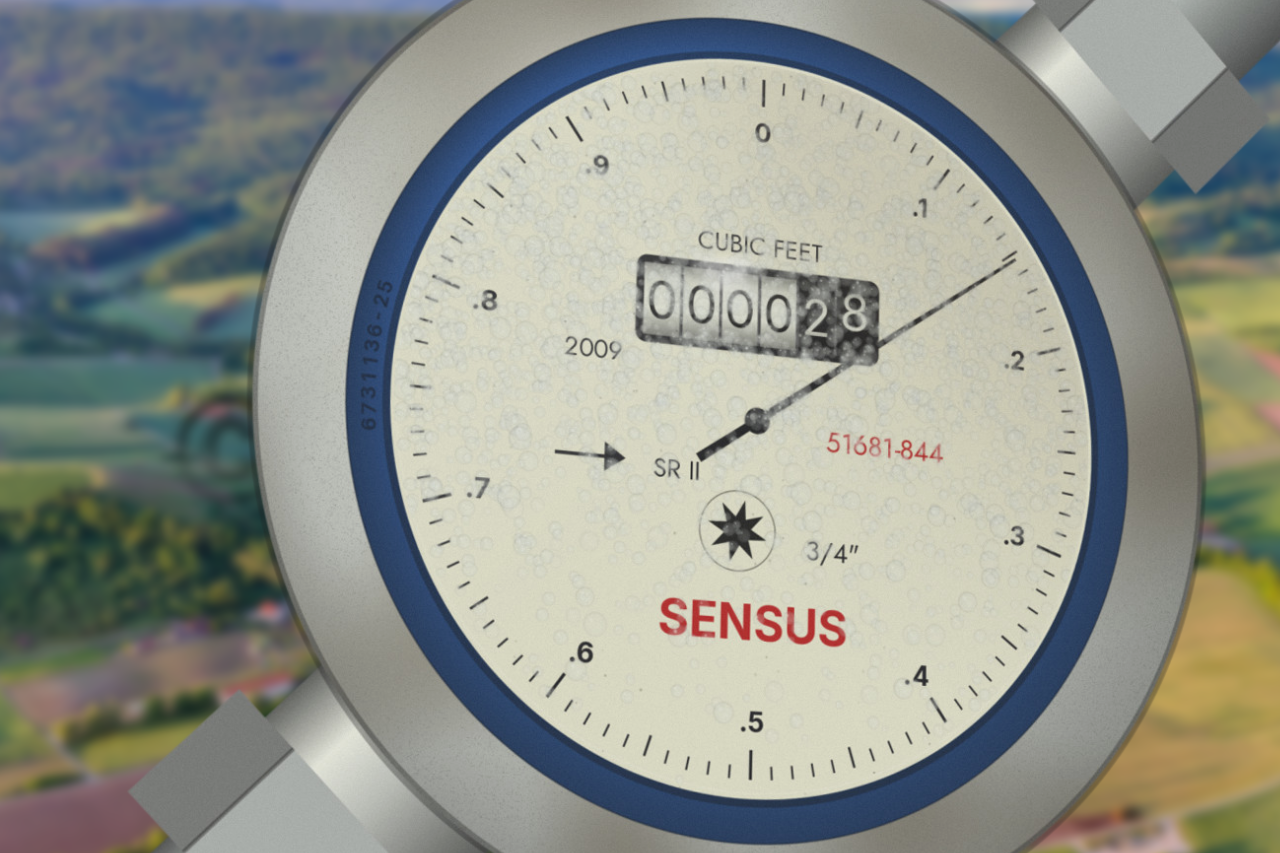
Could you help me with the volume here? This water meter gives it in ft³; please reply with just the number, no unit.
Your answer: 28.15
